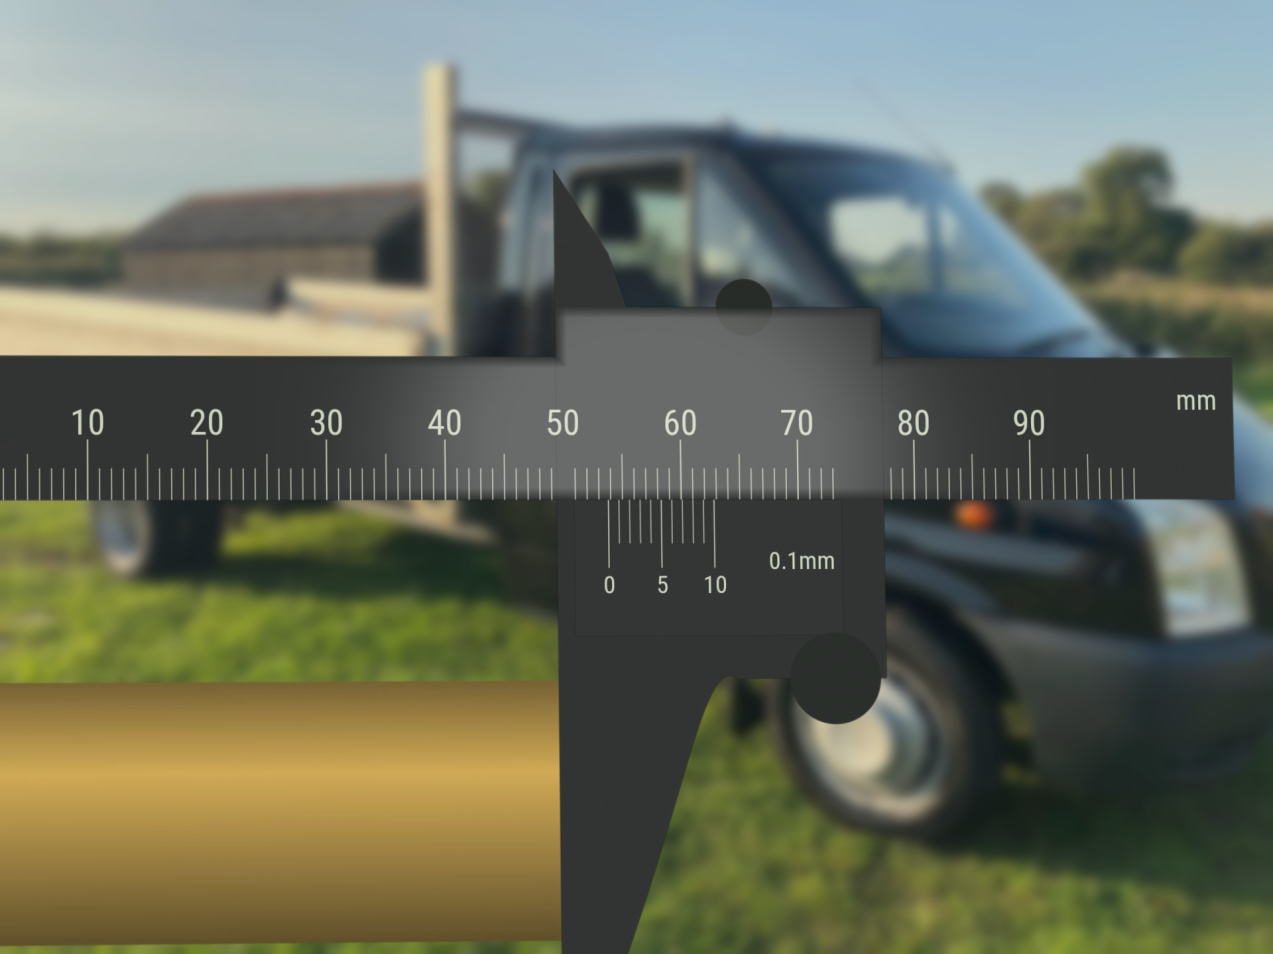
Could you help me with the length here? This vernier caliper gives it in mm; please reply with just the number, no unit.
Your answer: 53.8
